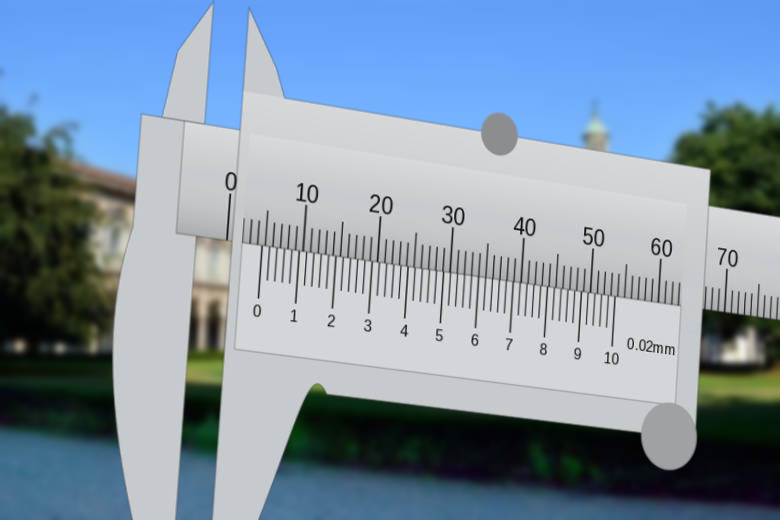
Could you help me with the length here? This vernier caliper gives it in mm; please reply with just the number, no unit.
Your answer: 4.6
